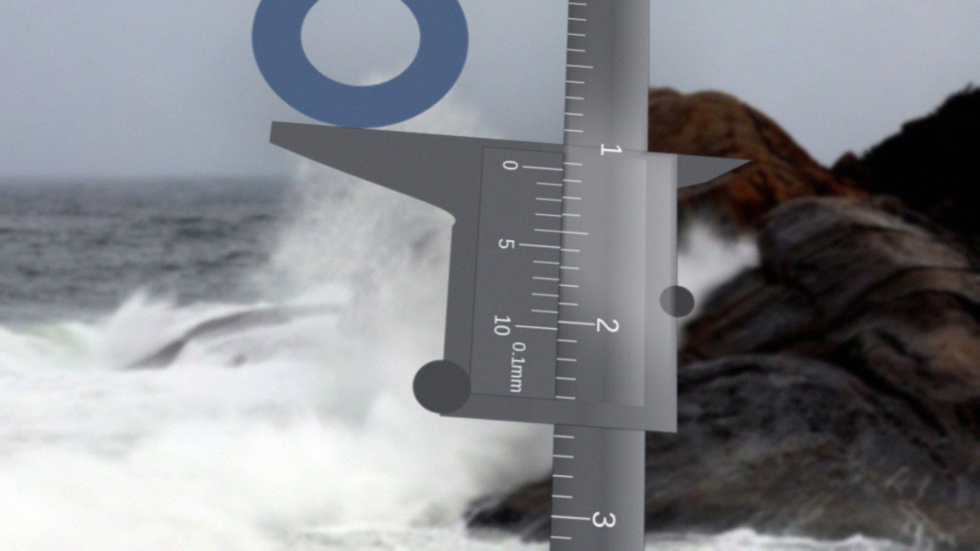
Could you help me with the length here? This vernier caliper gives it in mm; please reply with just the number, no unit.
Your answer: 11.4
